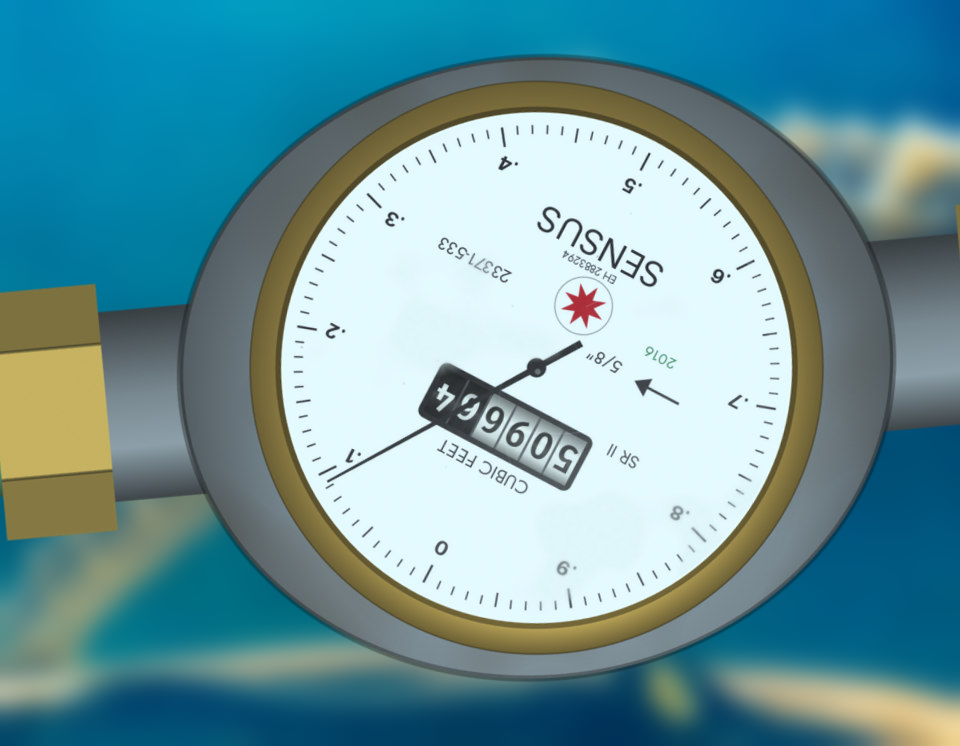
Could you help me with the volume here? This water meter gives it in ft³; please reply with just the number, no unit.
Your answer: 509664.09
